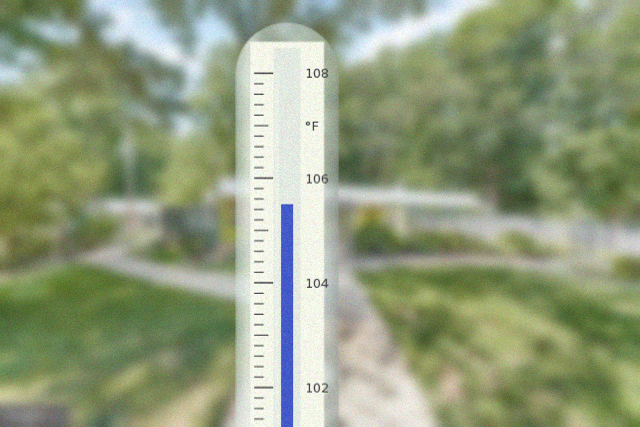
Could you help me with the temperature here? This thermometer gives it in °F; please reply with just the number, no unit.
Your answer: 105.5
